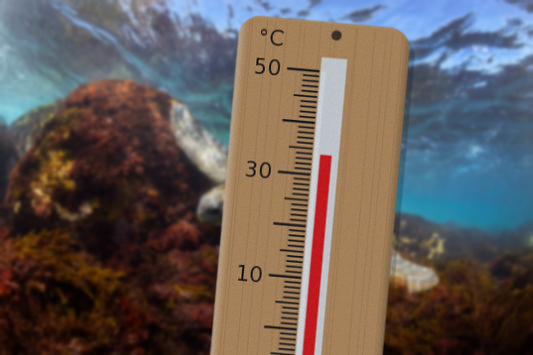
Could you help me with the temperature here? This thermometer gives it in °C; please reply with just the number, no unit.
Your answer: 34
